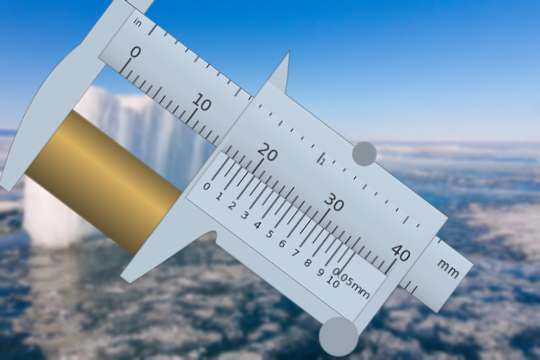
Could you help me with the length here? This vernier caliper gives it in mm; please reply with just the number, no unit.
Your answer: 16.6
